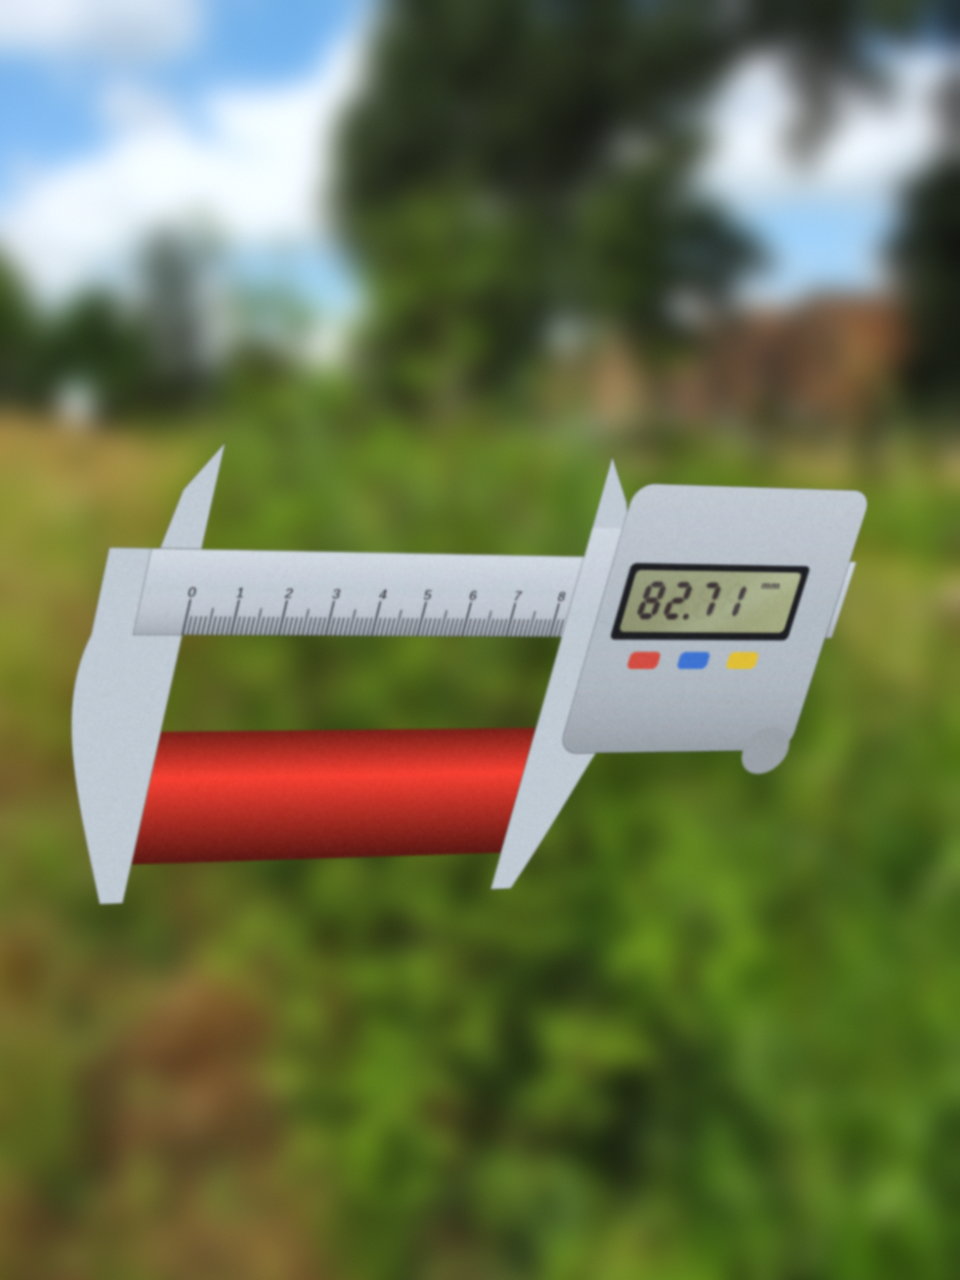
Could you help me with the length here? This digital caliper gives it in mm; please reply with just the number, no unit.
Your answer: 82.71
